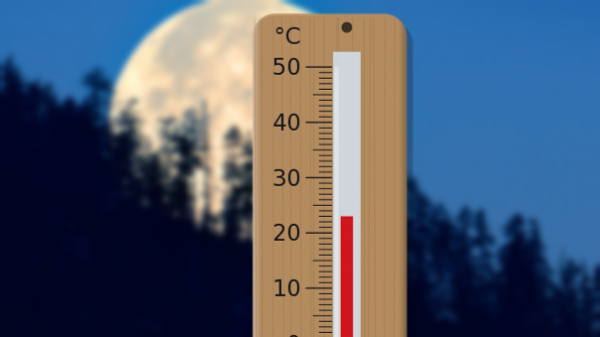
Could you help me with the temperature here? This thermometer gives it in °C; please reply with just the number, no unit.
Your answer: 23
